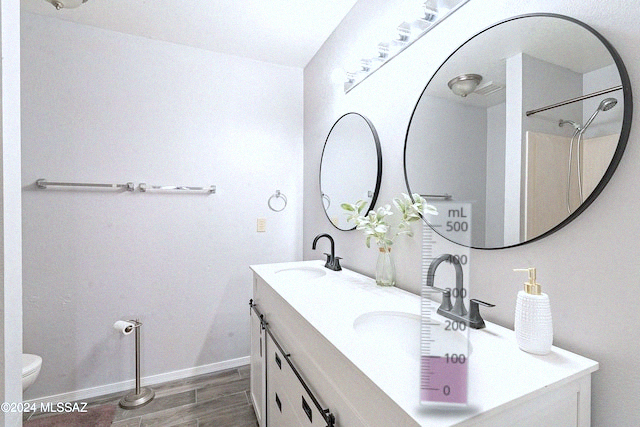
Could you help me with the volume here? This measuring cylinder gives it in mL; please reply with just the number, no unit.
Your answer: 100
